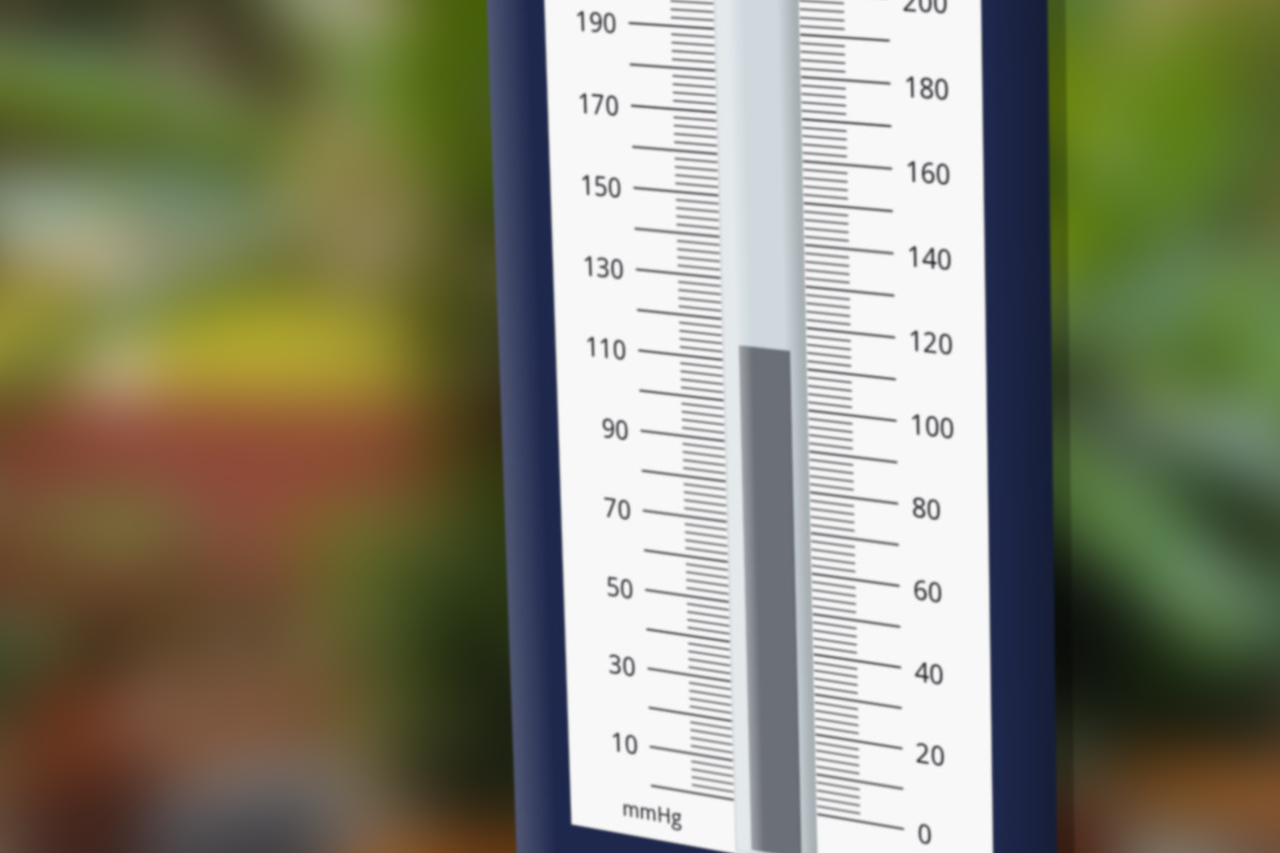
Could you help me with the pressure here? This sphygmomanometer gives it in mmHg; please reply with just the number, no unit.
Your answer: 114
